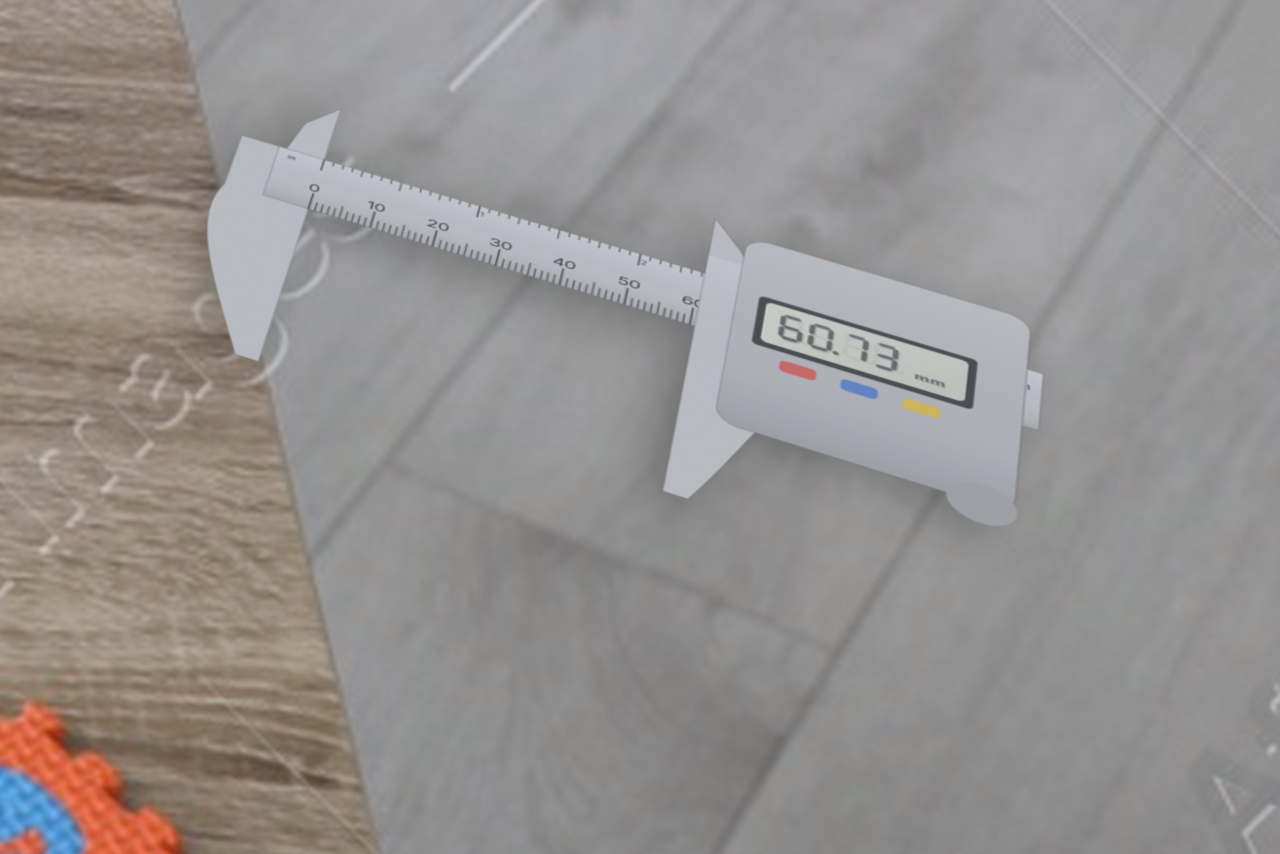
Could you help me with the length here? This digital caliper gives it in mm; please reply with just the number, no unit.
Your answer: 60.73
